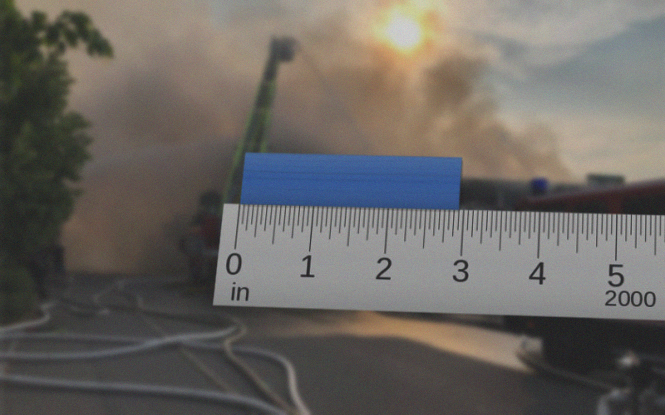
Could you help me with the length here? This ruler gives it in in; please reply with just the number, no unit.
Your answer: 2.9375
